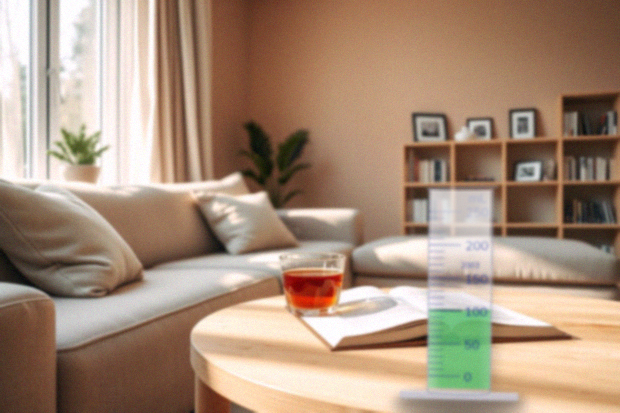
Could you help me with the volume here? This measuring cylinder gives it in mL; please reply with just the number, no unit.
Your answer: 100
